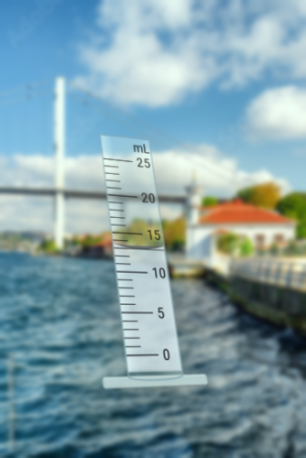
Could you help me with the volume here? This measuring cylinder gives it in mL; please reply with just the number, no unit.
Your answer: 13
